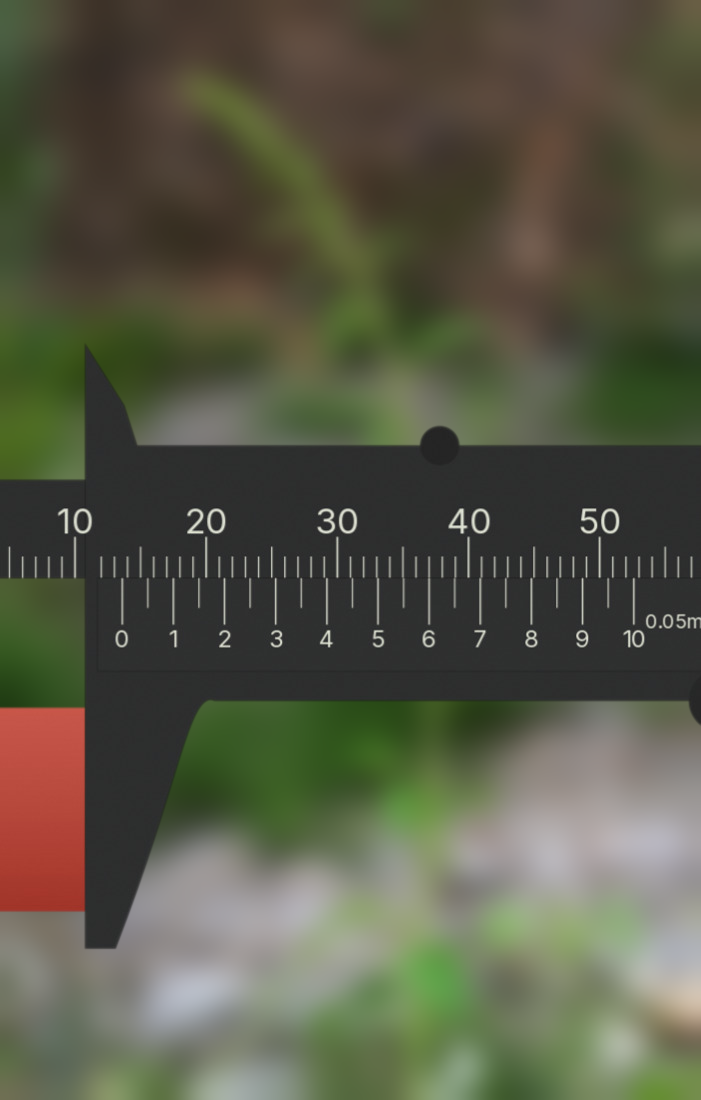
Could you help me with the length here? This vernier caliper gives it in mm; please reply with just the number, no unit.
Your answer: 13.6
